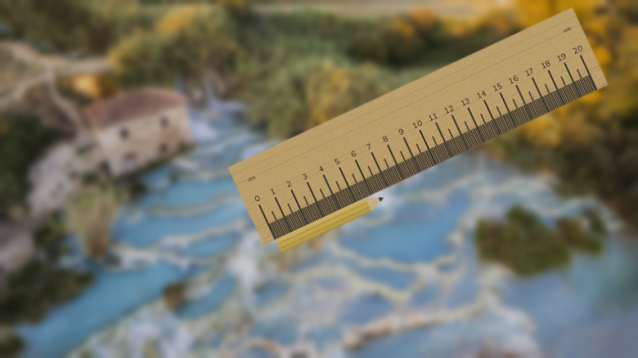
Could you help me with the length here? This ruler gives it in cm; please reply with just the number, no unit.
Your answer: 6.5
